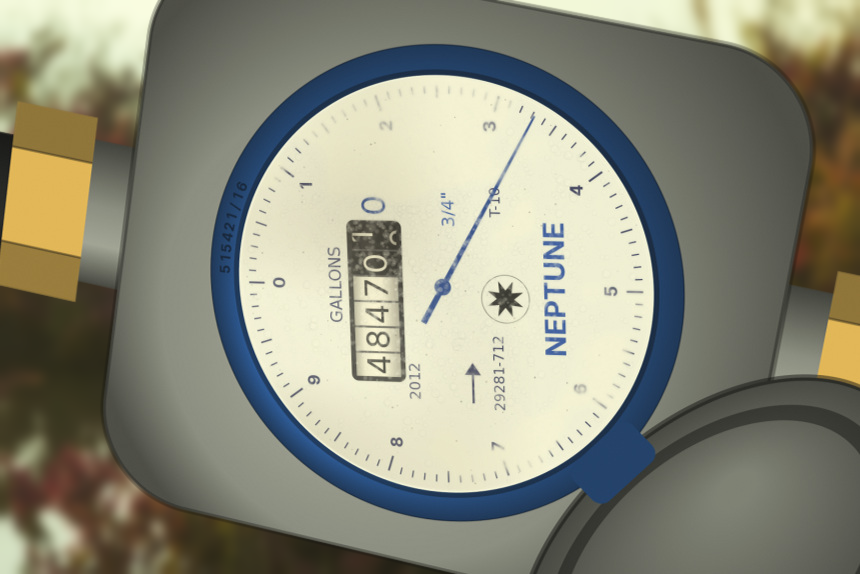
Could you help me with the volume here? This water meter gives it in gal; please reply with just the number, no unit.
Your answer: 4847013.3
